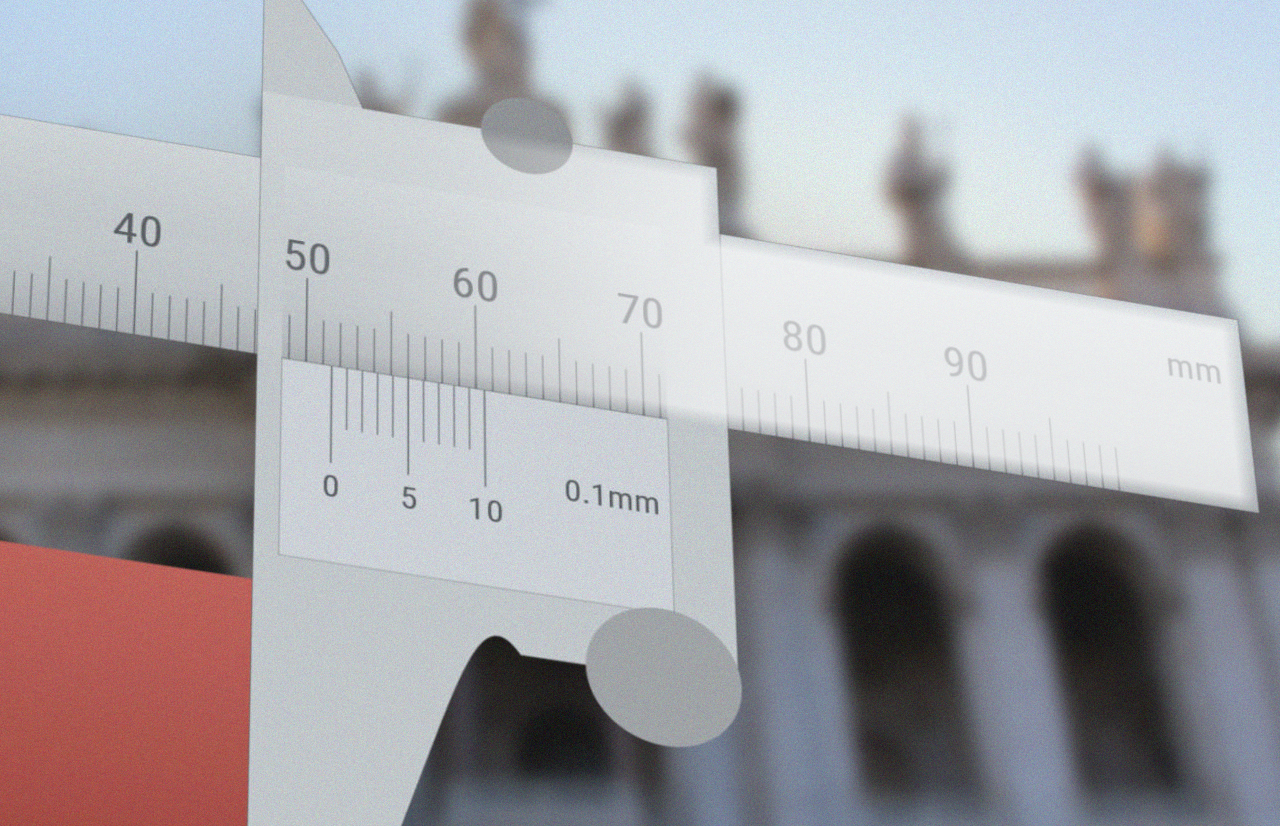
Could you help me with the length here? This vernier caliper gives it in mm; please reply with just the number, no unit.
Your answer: 51.5
